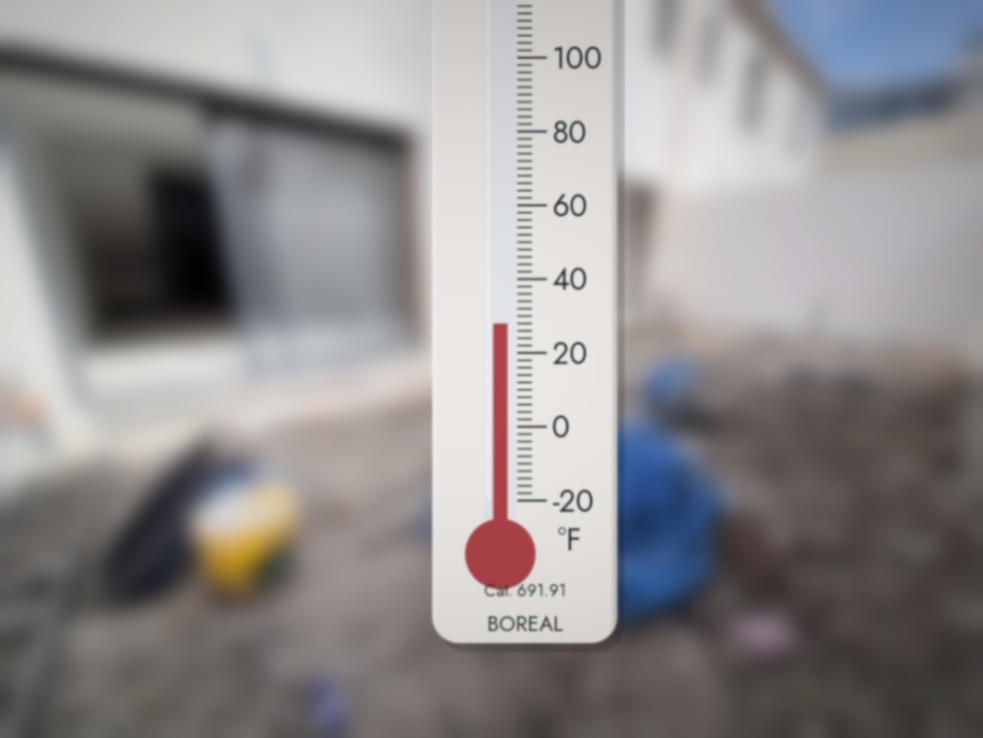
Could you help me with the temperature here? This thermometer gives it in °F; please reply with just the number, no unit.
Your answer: 28
